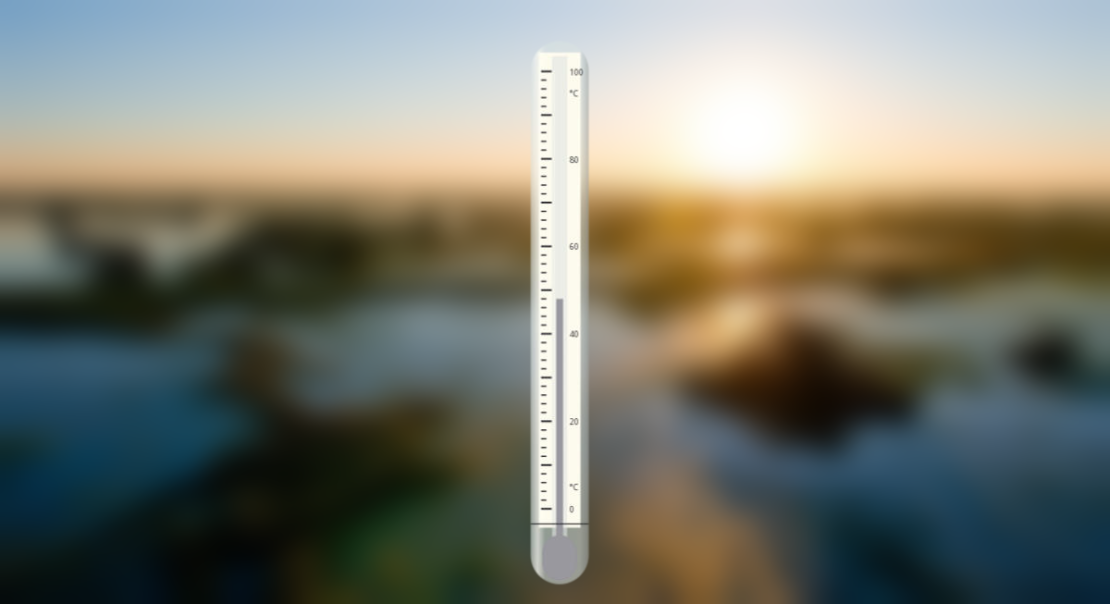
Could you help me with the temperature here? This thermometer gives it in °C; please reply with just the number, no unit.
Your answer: 48
